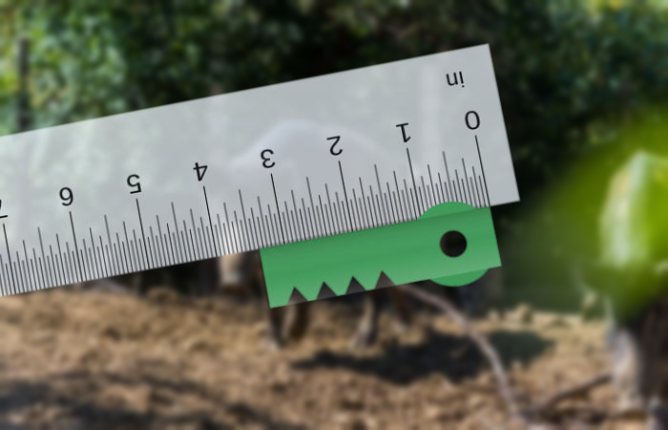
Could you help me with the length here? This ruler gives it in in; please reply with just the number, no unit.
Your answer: 3.375
